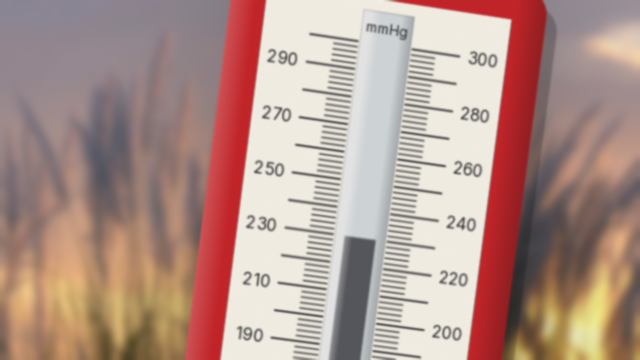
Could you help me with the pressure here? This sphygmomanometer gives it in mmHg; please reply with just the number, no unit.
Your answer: 230
